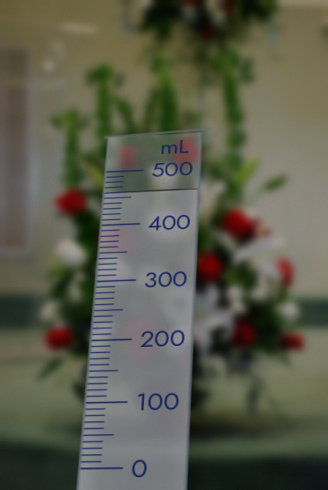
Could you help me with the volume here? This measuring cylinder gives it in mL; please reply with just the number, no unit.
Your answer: 460
